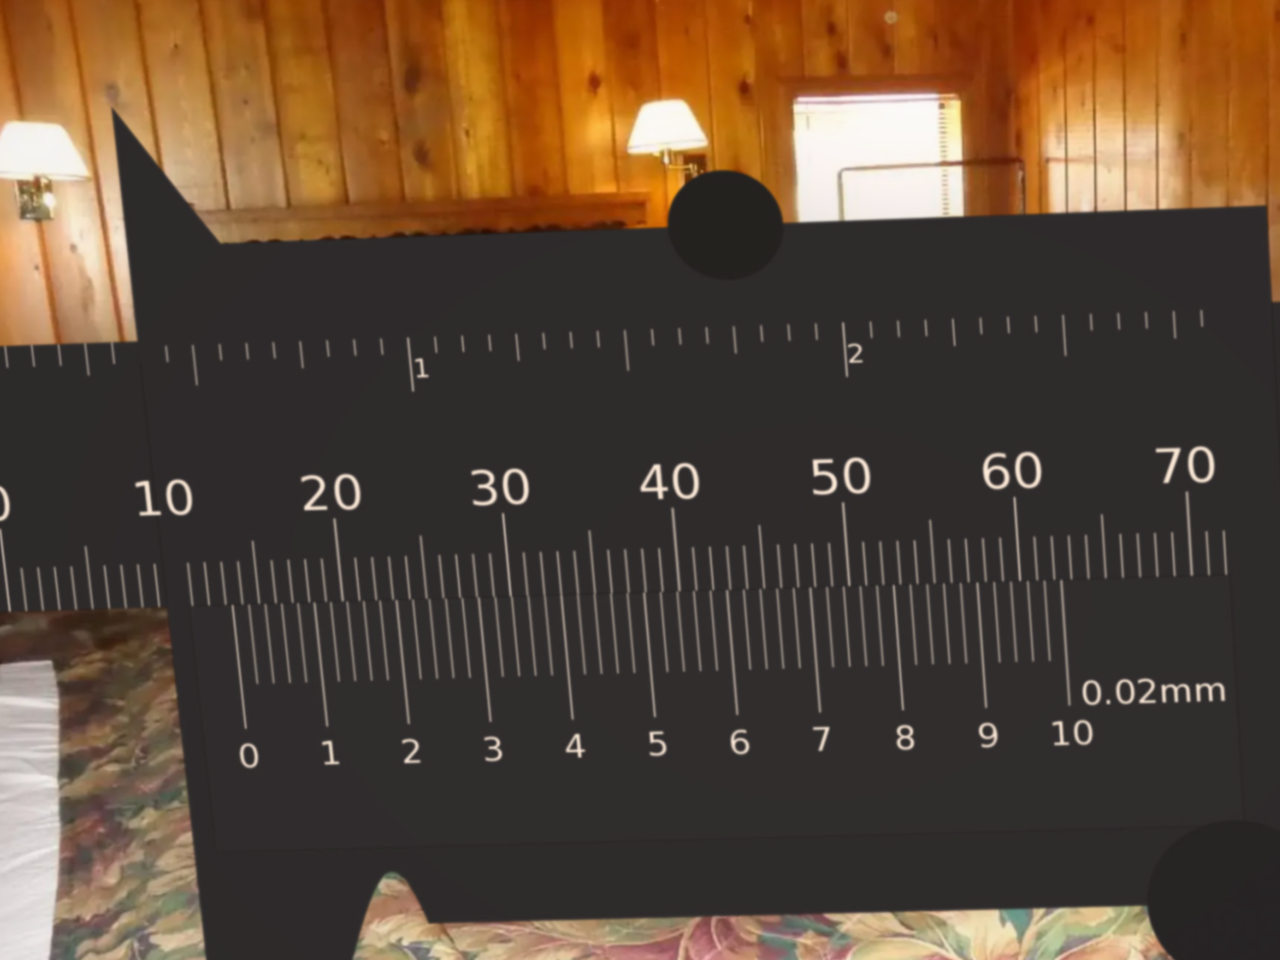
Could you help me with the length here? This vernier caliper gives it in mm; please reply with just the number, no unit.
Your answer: 13.4
